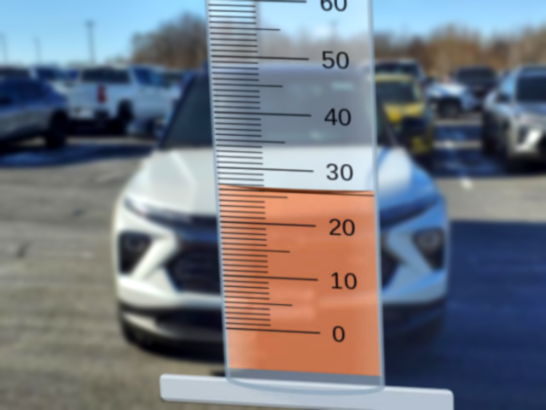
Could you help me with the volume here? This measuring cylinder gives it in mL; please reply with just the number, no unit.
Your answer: 26
